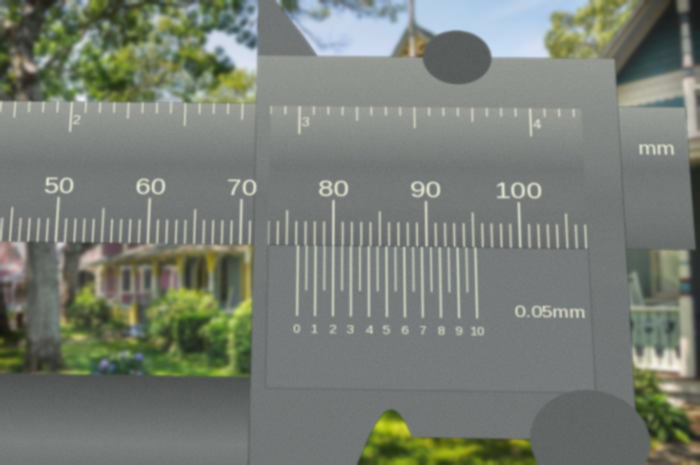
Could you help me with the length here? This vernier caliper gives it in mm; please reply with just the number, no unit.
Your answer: 76.2
